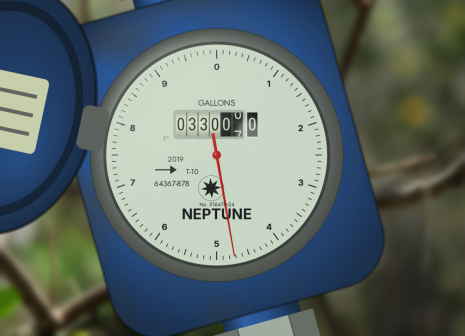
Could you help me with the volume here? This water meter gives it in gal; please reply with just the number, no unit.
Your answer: 330064.7
